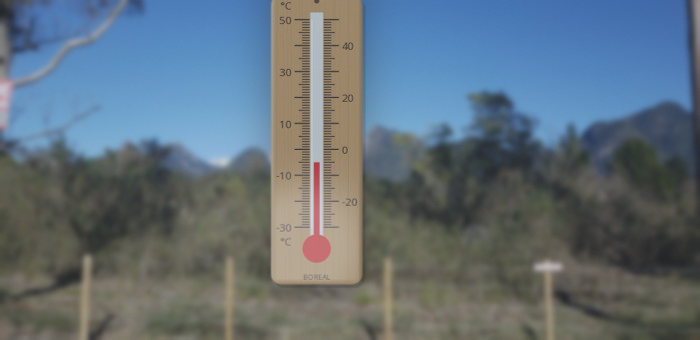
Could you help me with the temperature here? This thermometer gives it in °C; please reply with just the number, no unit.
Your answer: -5
